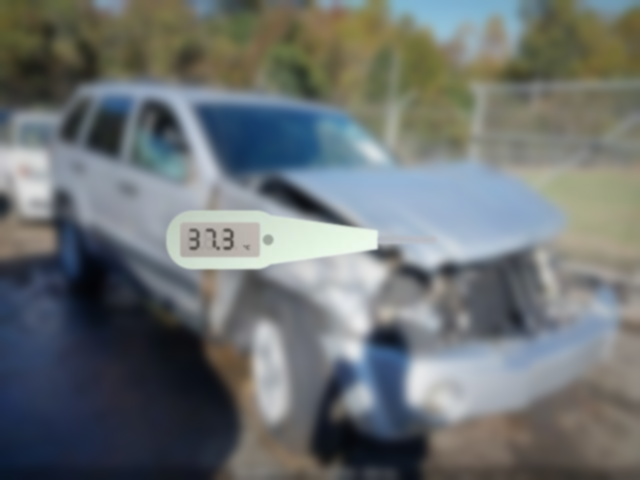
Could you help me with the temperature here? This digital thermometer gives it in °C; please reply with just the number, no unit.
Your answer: 37.3
